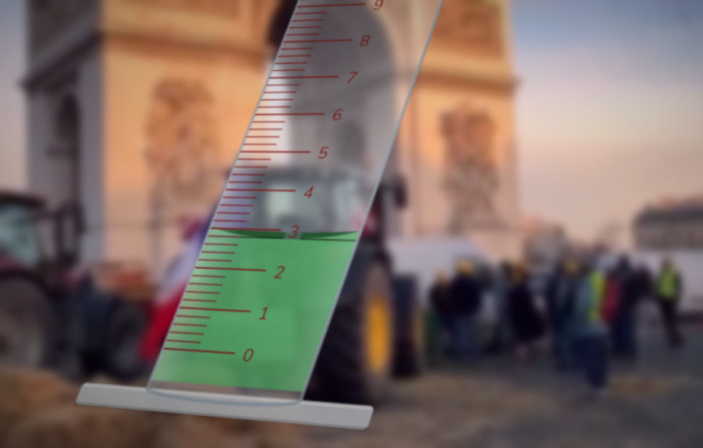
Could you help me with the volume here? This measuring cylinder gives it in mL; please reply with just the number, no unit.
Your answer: 2.8
